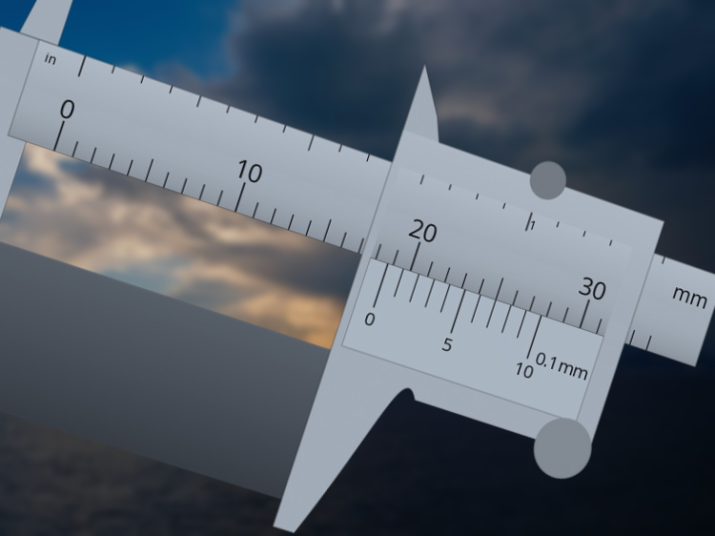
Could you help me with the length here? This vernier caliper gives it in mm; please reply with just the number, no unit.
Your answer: 18.7
